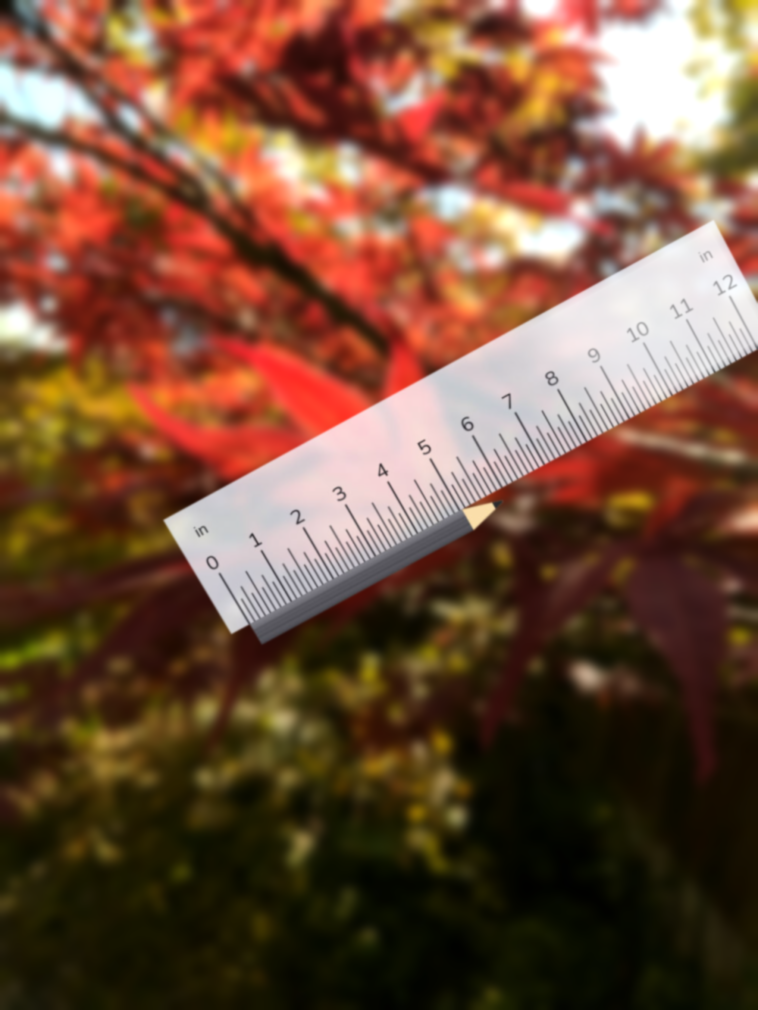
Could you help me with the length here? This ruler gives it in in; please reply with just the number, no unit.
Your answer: 5.875
